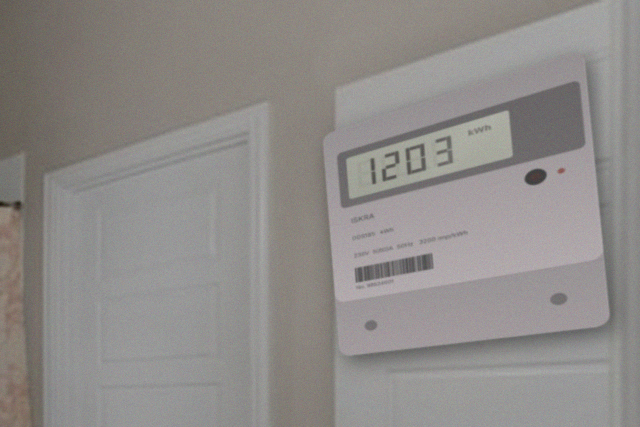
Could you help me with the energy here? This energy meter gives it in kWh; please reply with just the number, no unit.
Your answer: 1203
